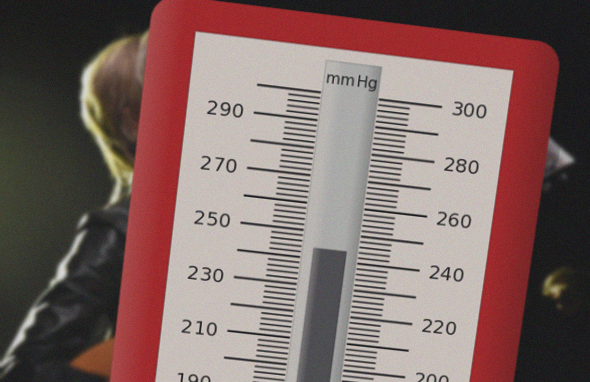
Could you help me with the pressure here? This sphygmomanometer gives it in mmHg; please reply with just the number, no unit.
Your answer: 244
